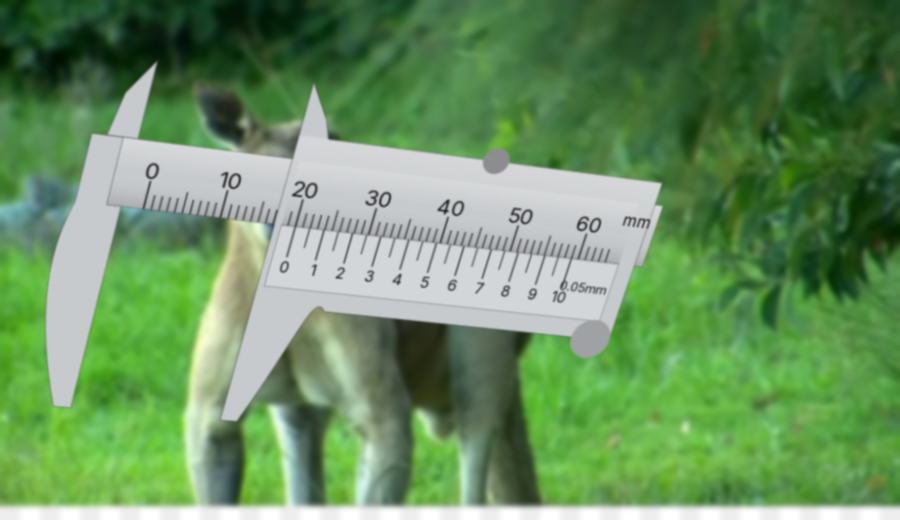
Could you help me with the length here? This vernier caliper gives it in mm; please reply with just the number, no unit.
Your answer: 20.0
